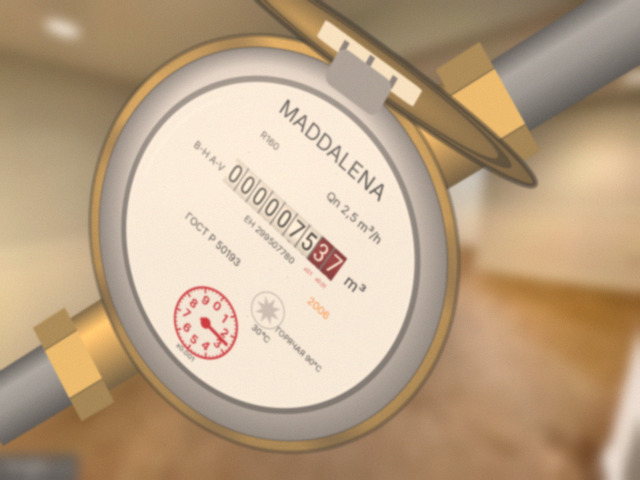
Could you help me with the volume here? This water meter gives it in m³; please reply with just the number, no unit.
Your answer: 75.372
